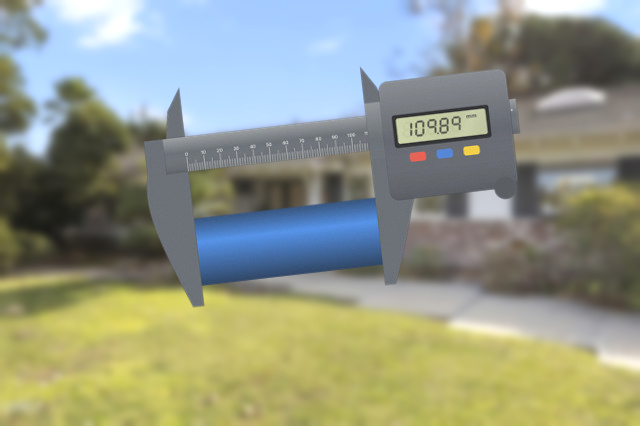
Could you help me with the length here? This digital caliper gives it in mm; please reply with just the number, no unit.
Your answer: 109.89
